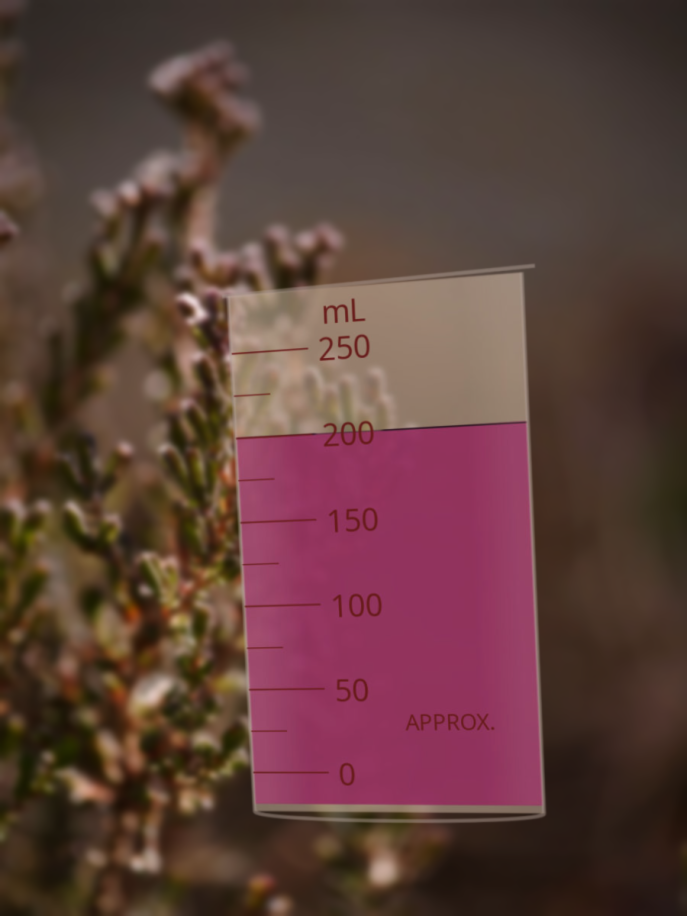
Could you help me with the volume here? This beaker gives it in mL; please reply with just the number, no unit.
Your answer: 200
